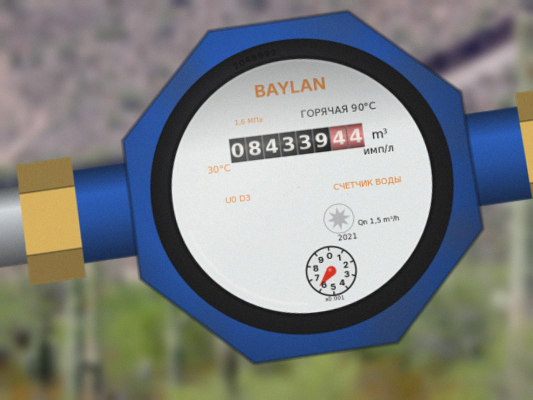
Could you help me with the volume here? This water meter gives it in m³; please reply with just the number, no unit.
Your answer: 84339.446
